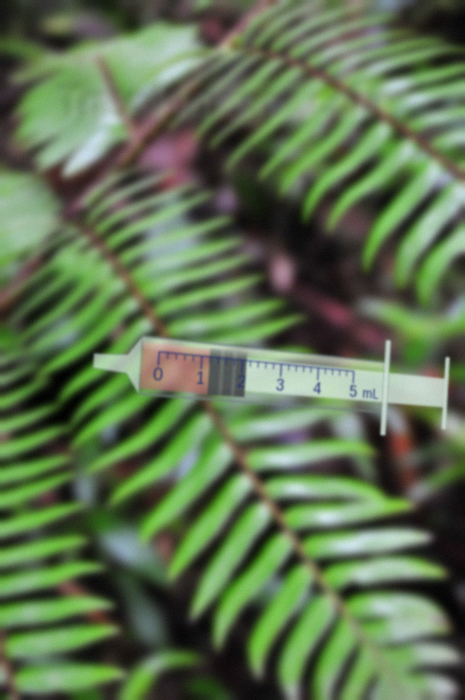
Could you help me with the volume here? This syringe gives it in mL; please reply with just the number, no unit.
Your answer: 1.2
